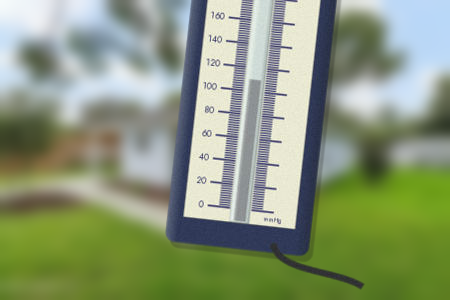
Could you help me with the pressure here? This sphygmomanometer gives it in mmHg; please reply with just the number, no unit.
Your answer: 110
